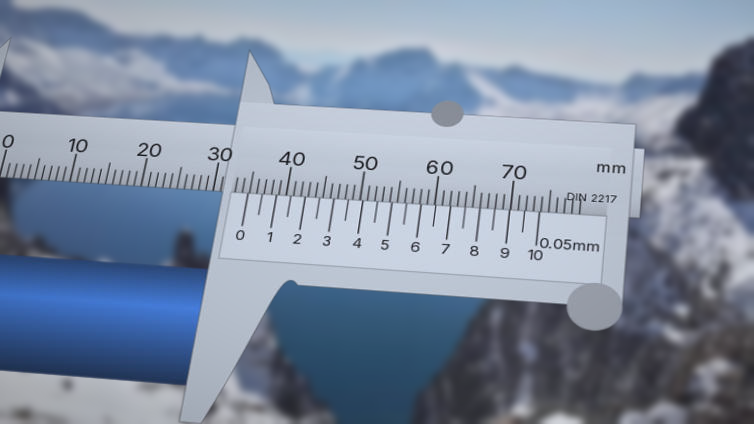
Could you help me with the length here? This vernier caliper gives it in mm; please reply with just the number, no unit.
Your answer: 34.8
